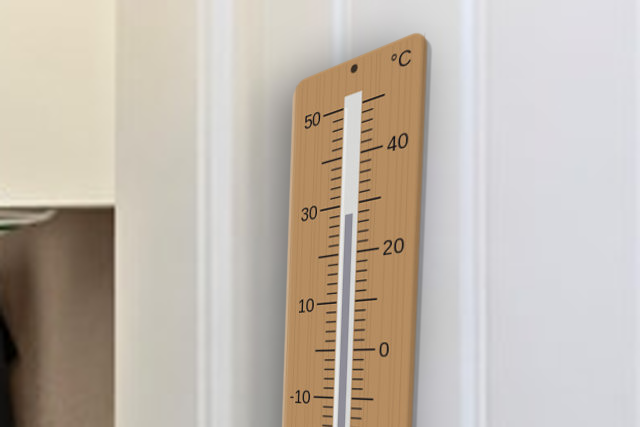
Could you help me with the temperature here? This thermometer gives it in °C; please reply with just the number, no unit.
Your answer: 28
